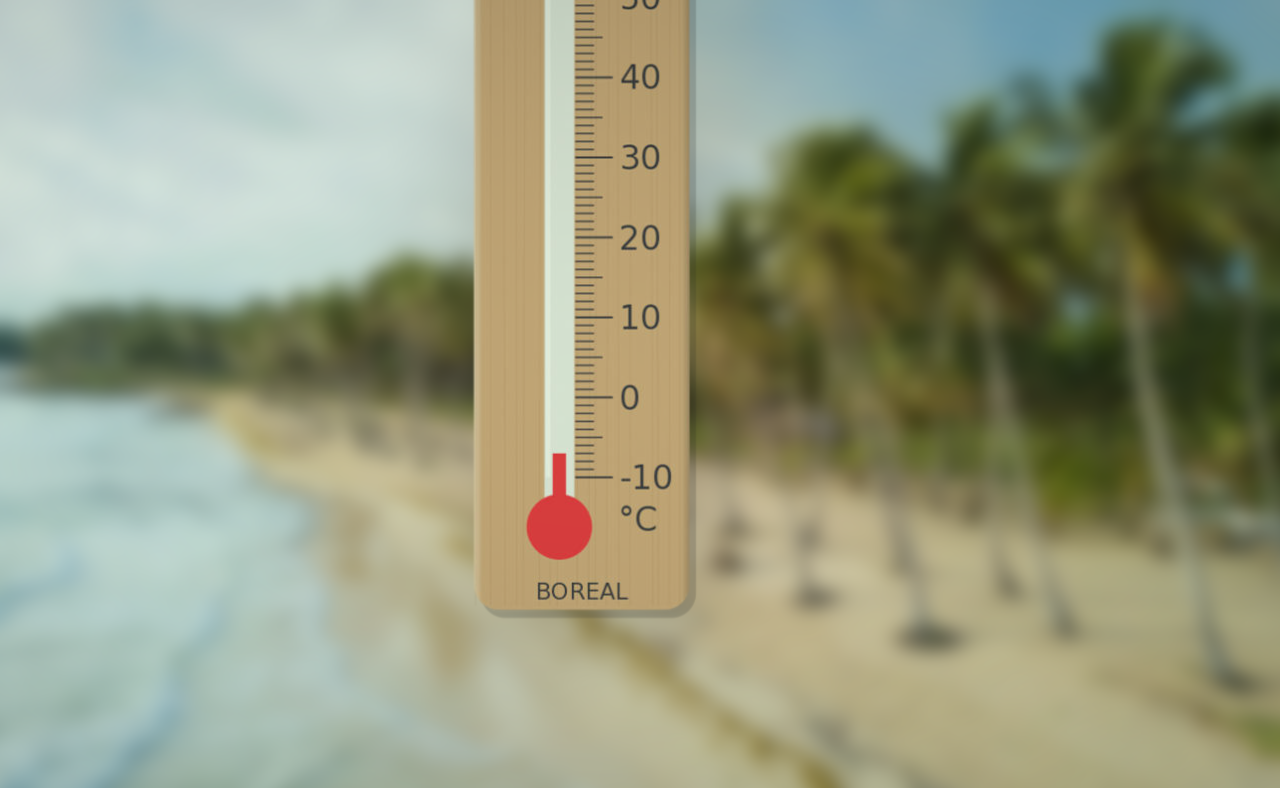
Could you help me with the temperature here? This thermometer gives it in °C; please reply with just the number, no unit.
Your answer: -7
